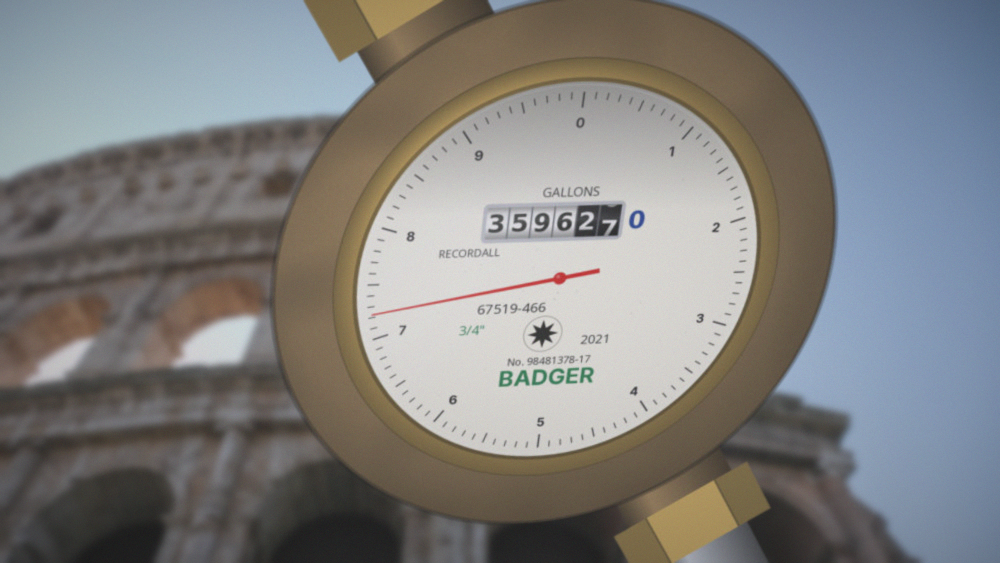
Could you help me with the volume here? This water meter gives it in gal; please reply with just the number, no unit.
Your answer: 3596267.2
